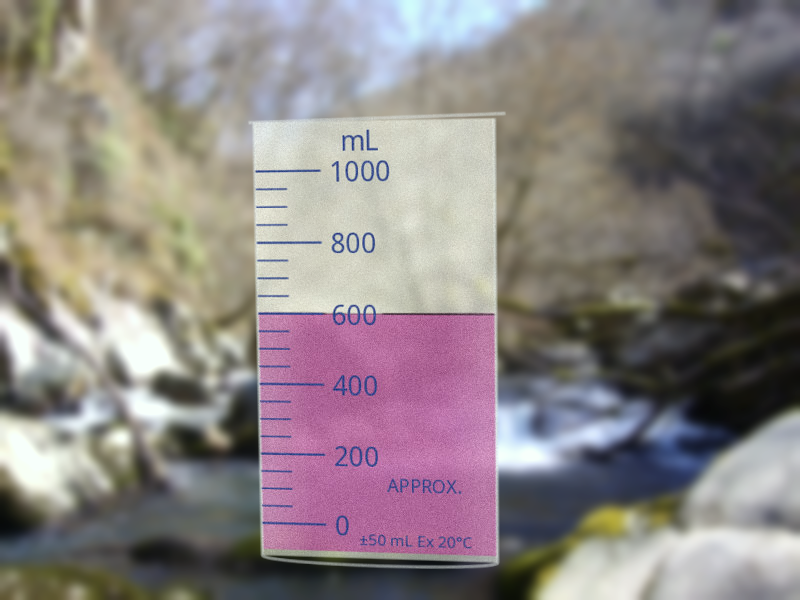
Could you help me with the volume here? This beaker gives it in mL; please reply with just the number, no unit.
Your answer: 600
